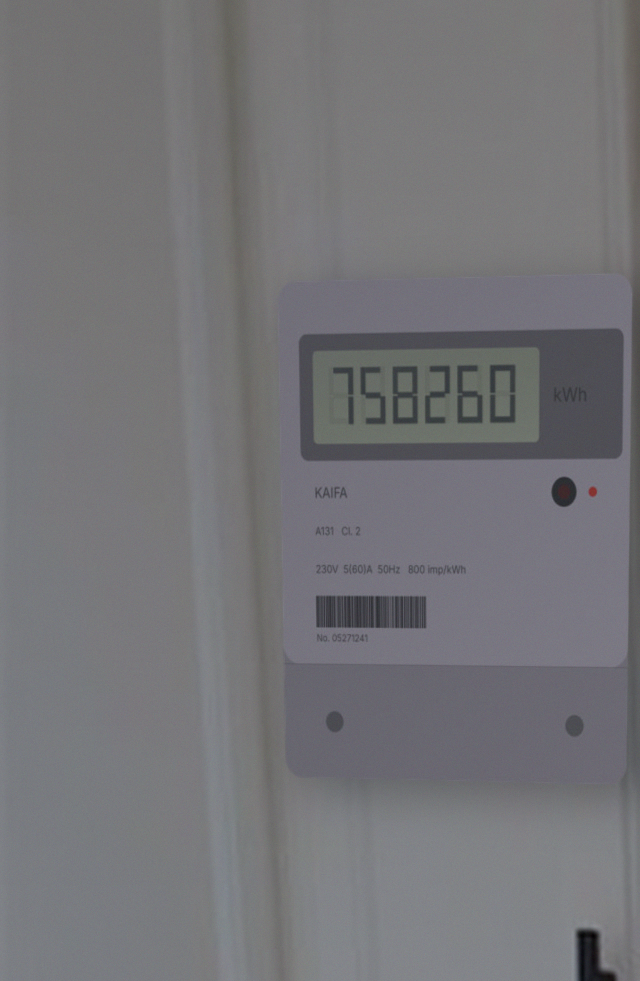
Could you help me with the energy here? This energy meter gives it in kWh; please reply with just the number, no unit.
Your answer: 758260
